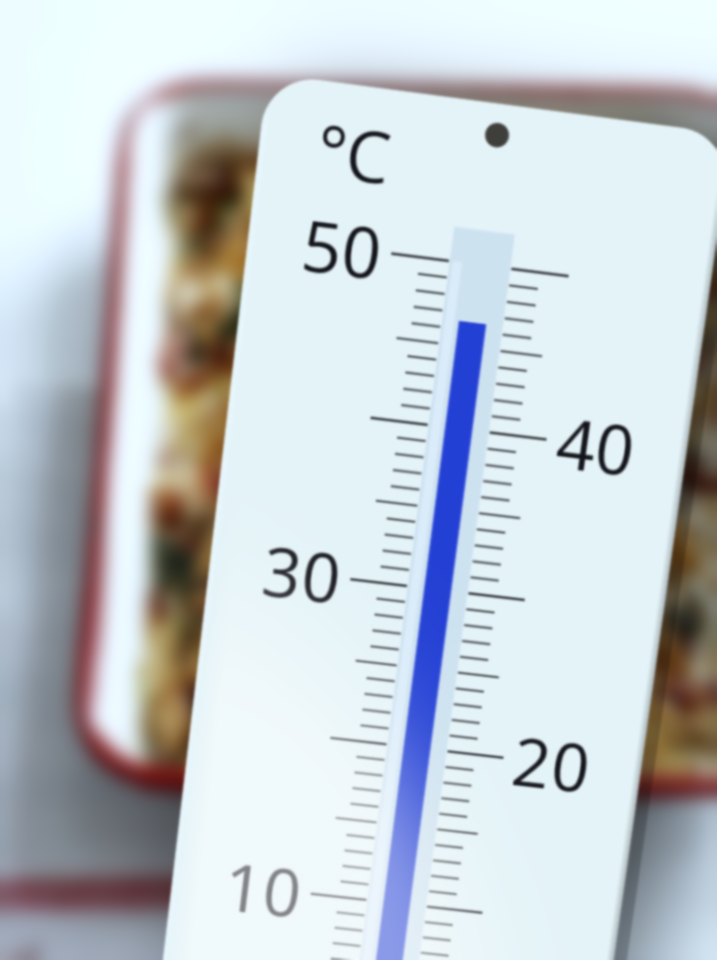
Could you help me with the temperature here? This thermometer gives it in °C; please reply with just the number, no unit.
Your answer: 46.5
